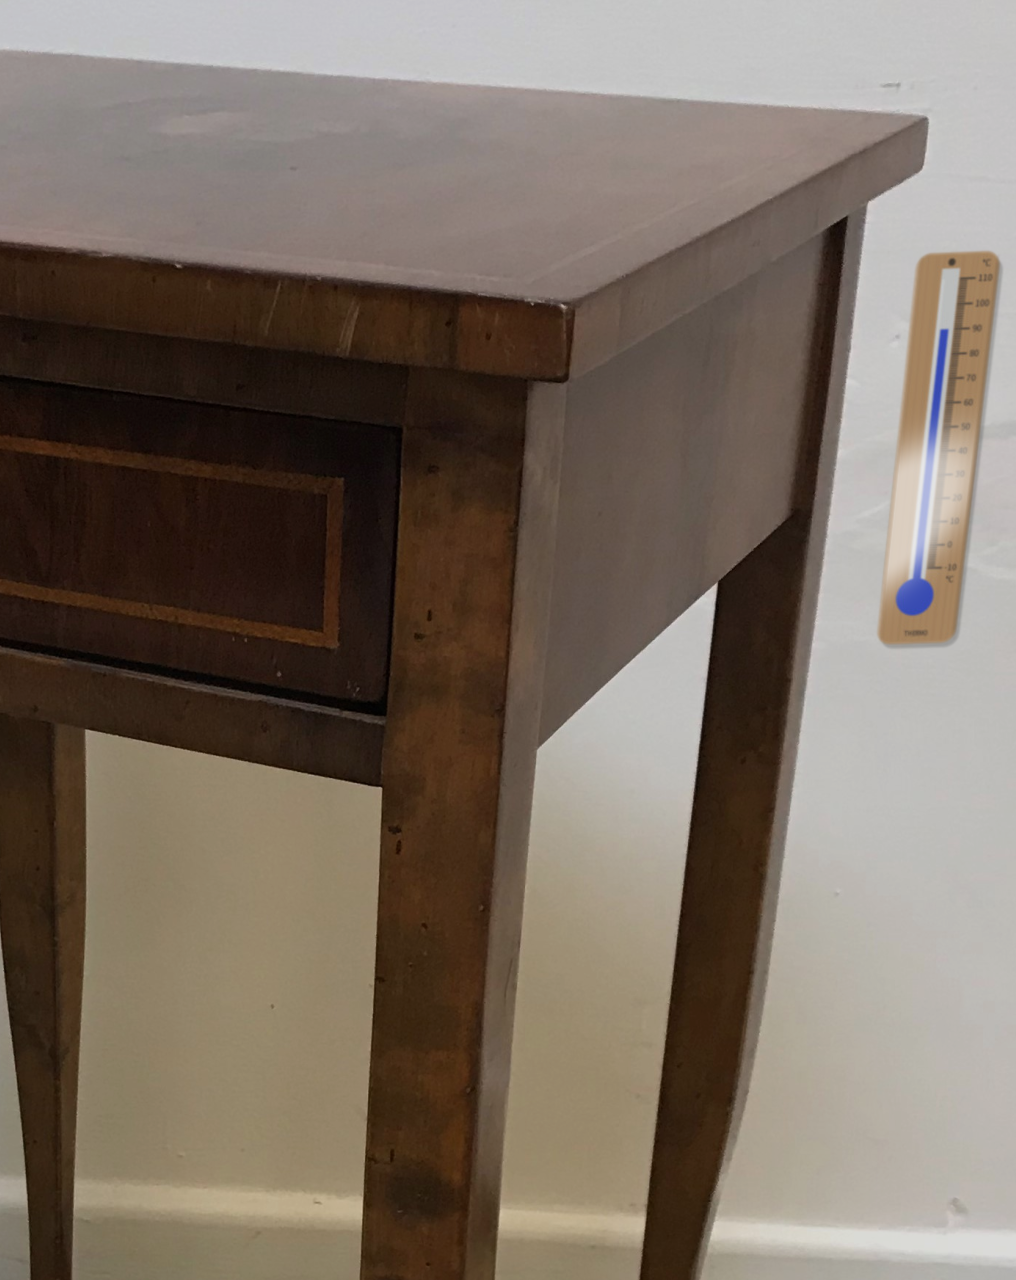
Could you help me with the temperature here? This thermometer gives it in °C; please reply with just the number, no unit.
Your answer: 90
